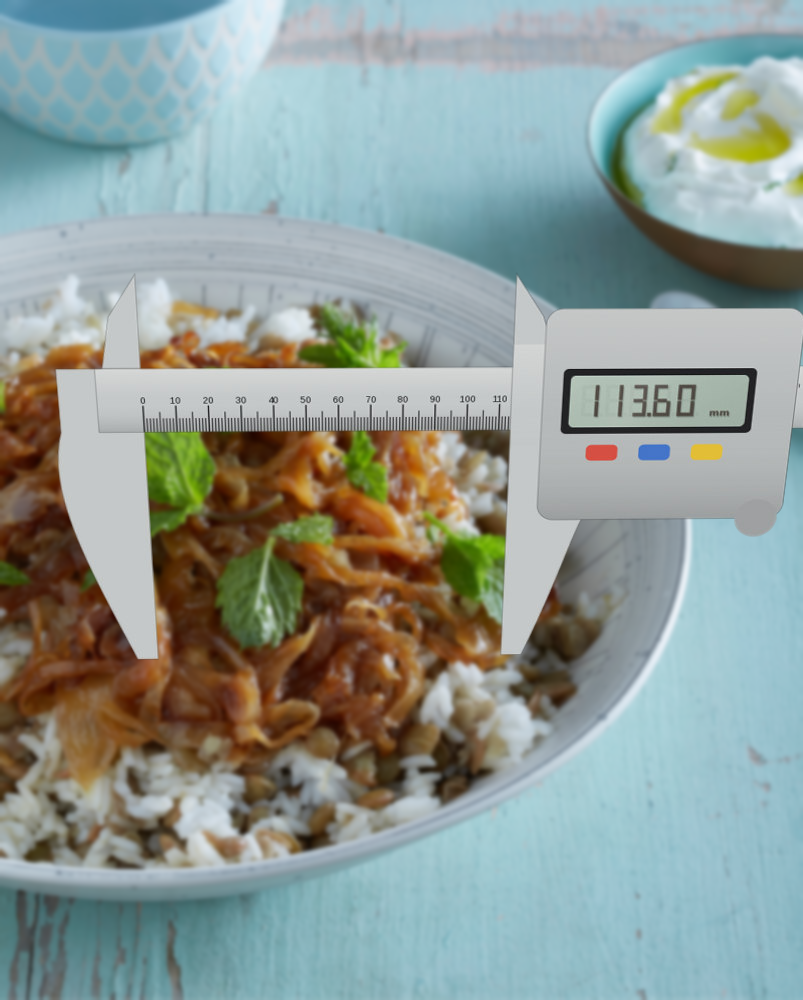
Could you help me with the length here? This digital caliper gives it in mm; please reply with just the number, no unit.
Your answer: 113.60
